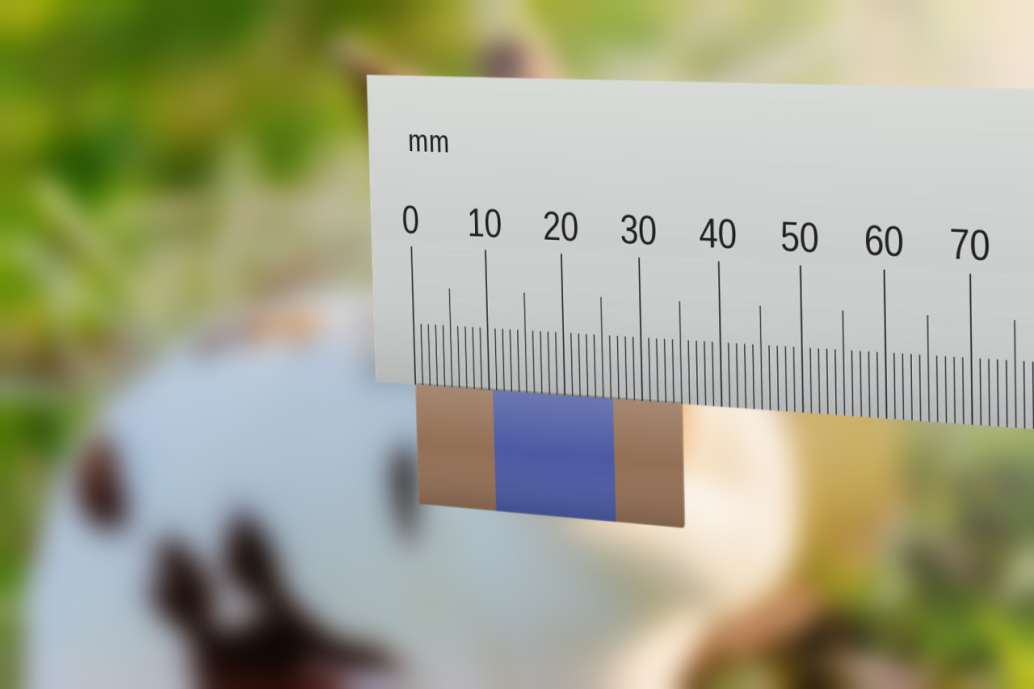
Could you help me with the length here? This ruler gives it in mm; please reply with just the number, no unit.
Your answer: 35
